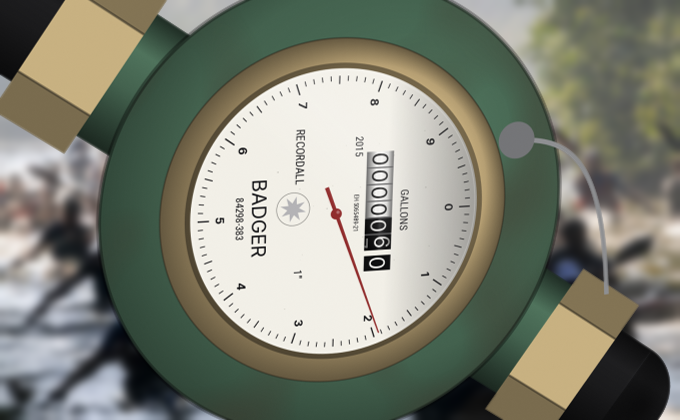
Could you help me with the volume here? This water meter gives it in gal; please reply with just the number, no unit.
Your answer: 61.9
